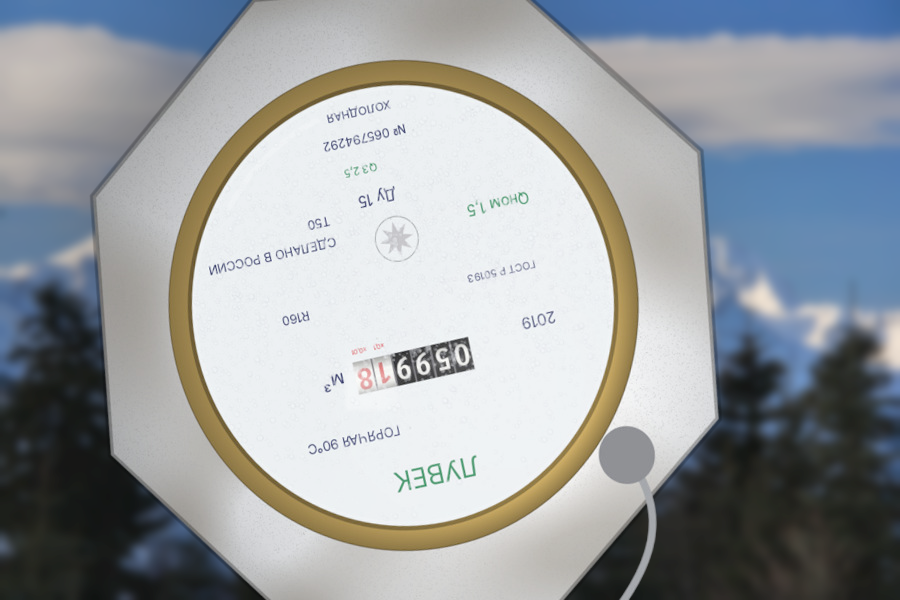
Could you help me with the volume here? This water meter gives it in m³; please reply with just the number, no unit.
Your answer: 599.18
